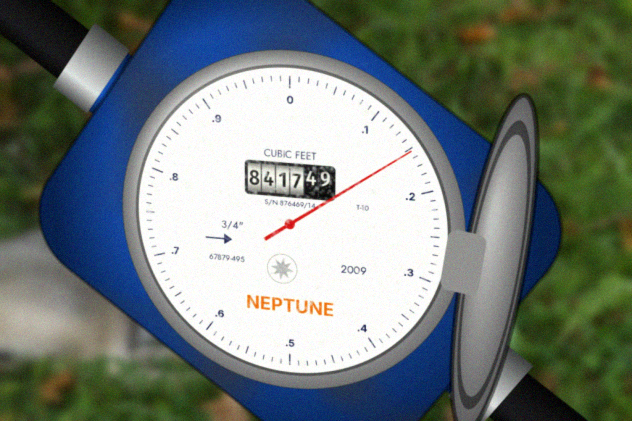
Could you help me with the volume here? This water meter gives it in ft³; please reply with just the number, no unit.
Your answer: 841749.15
